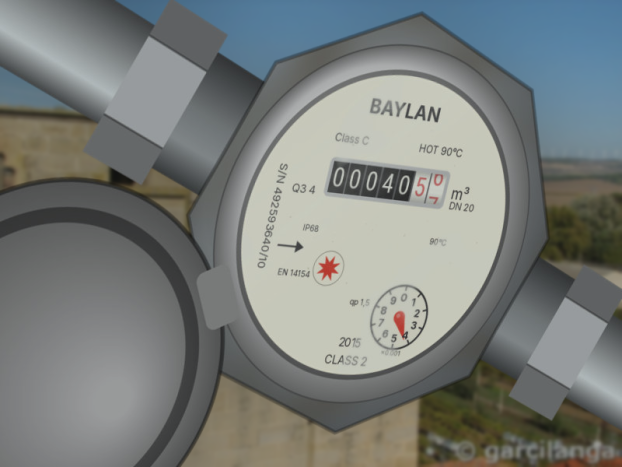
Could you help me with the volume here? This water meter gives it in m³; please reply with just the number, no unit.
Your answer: 40.564
